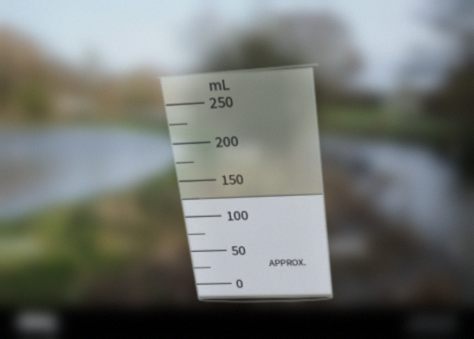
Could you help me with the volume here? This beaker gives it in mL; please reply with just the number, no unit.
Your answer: 125
